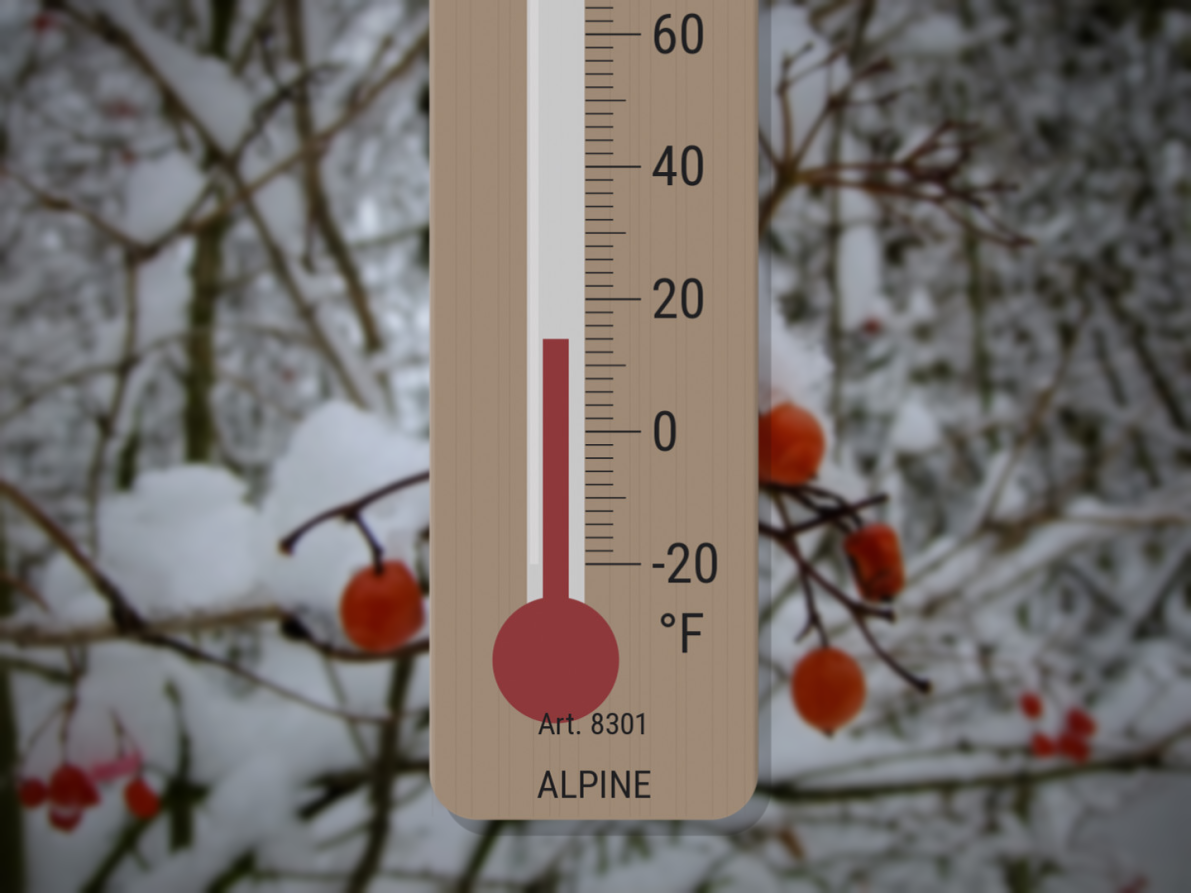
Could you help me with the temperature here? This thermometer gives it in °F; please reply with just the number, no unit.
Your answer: 14
